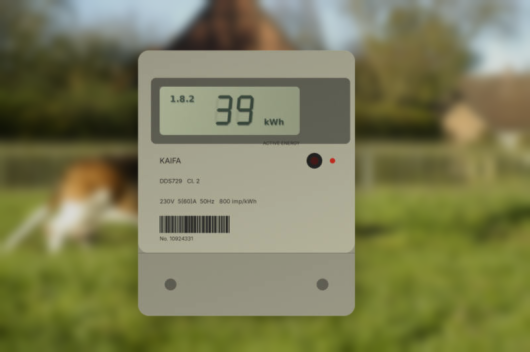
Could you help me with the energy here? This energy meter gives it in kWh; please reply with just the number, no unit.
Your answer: 39
